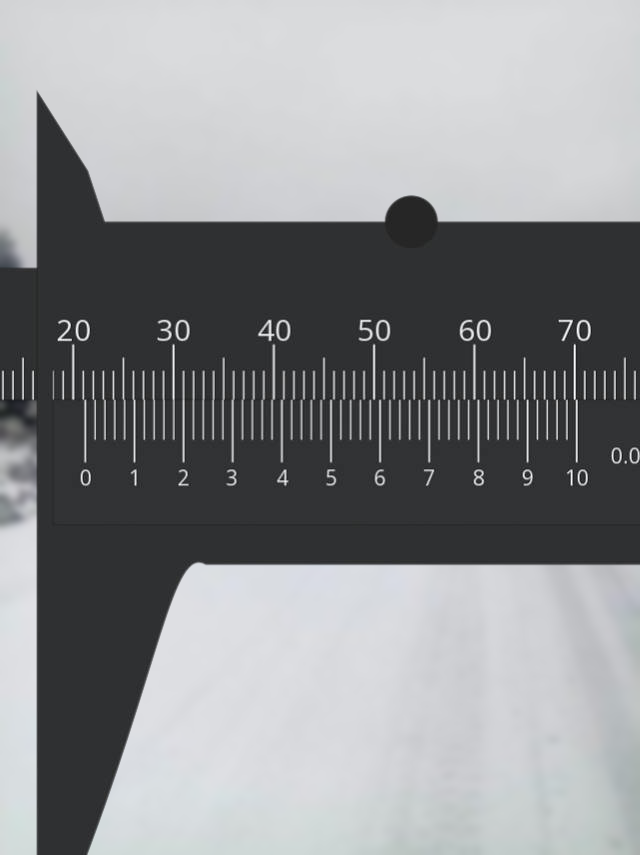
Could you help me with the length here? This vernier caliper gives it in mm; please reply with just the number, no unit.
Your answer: 21.2
